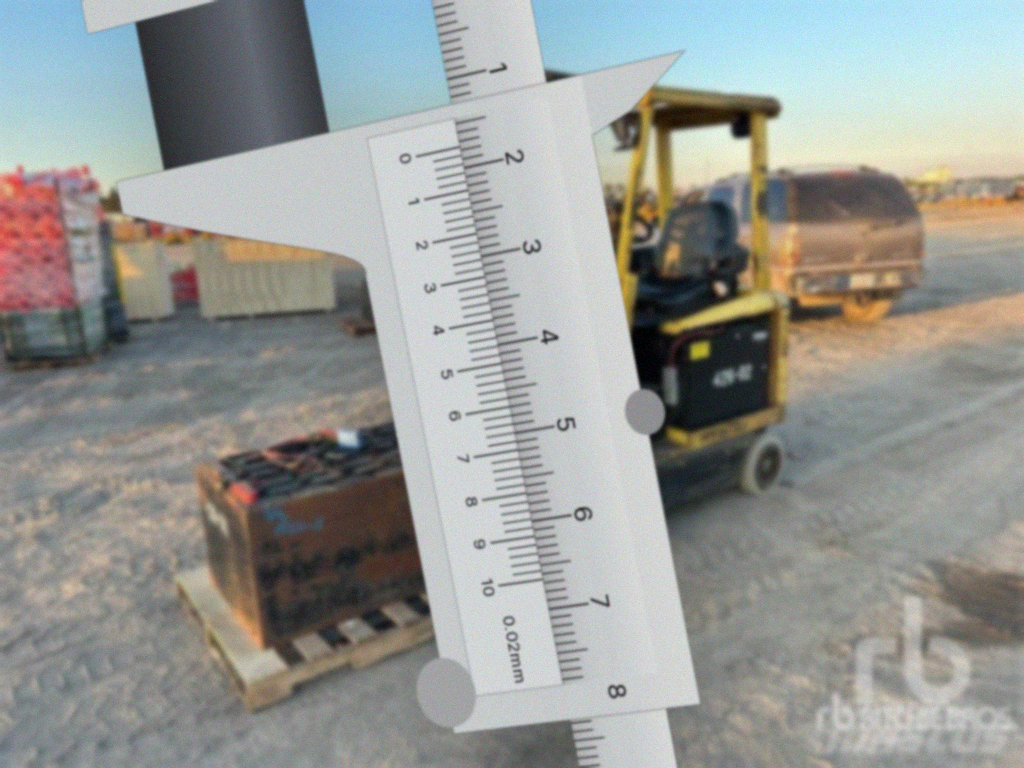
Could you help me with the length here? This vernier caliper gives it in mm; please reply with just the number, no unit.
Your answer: 17.6
